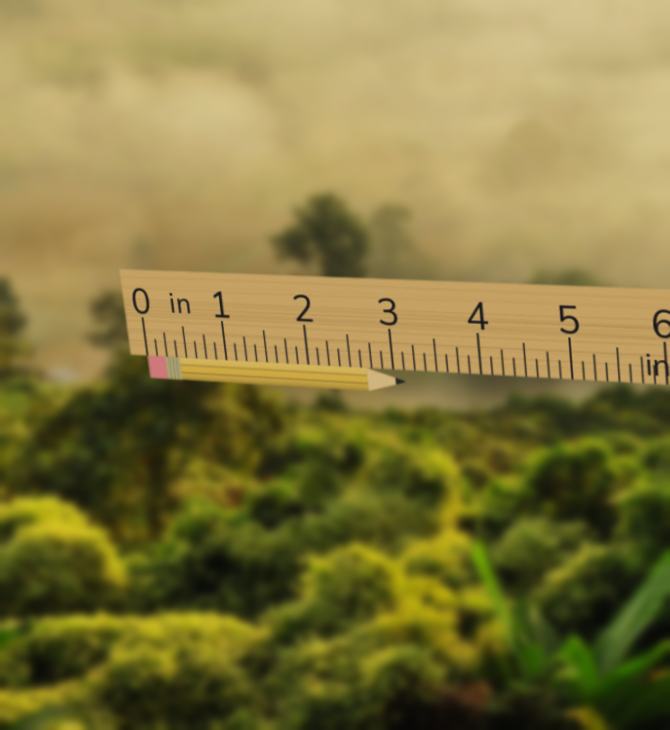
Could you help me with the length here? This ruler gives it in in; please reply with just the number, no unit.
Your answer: 3.125
